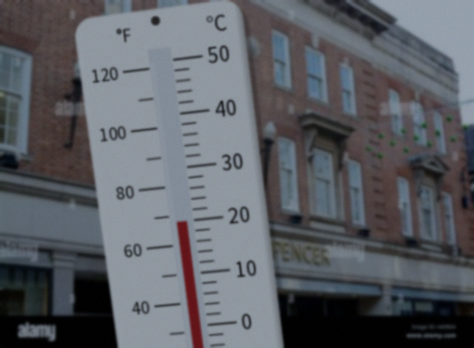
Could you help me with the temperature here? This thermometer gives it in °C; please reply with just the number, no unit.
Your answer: 20
